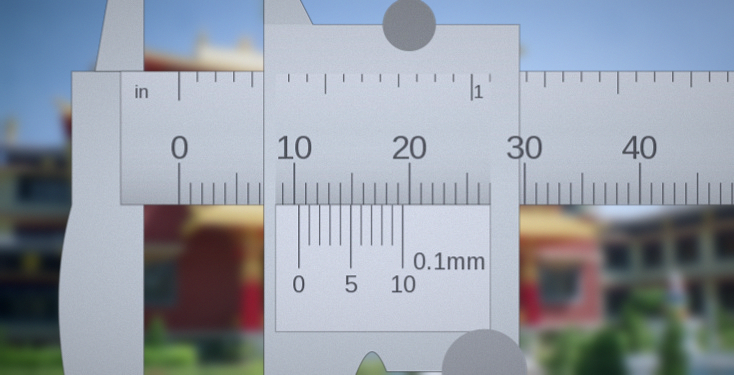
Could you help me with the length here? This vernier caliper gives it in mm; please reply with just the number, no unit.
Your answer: 10.4
